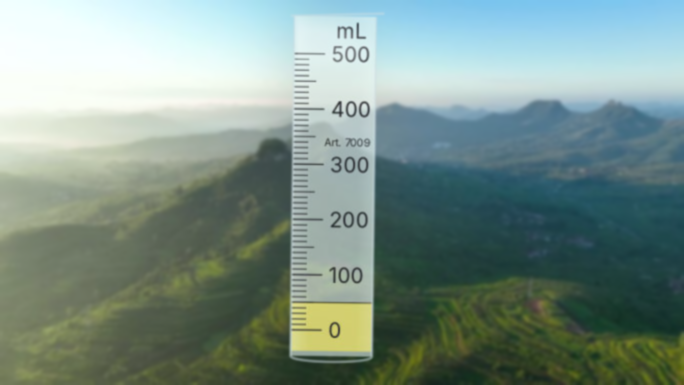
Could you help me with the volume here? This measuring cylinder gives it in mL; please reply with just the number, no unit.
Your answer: 50
